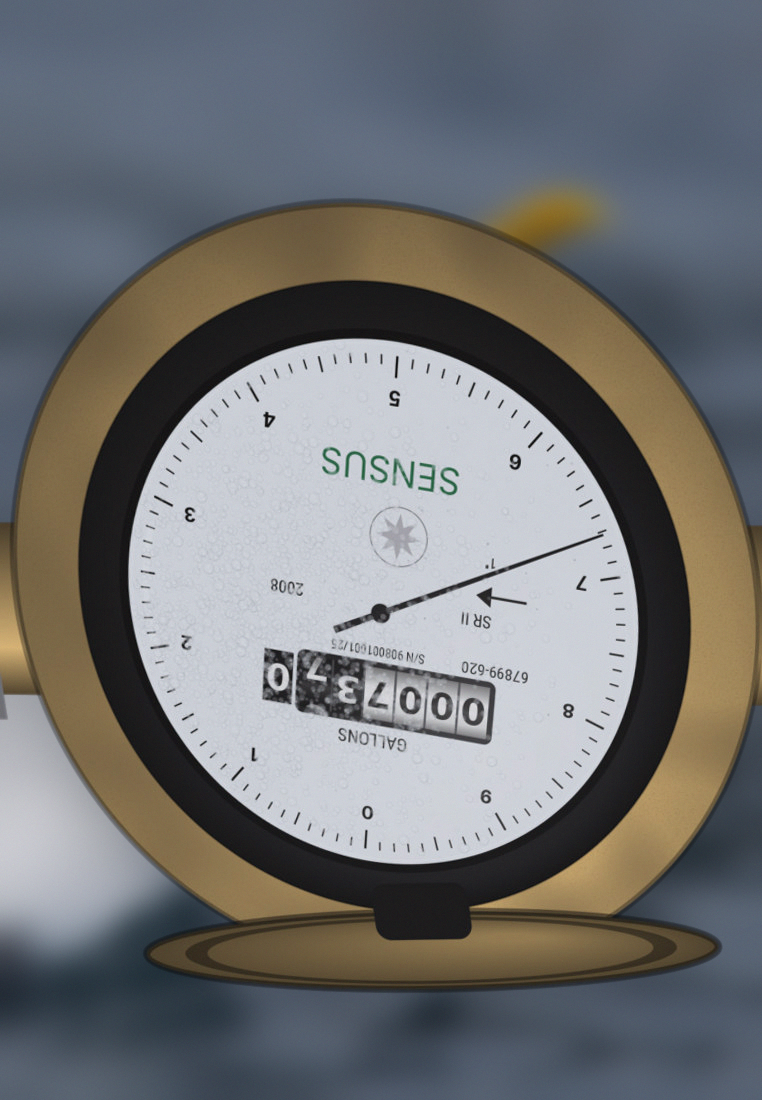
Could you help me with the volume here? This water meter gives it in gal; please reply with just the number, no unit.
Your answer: 7366.7
